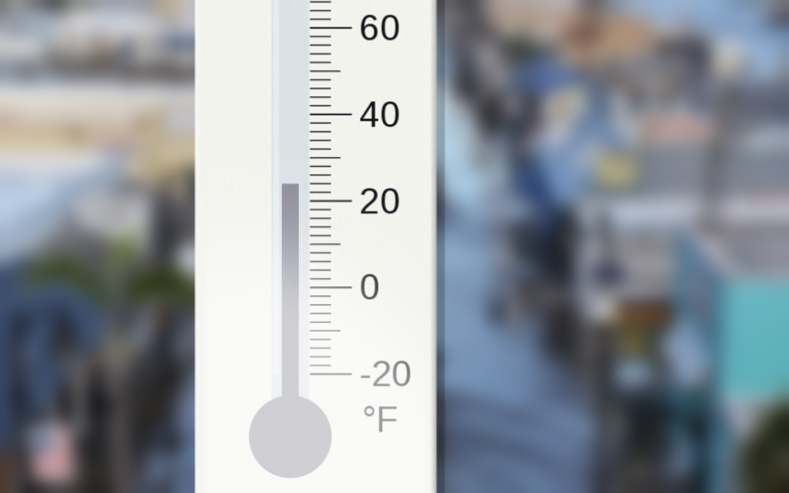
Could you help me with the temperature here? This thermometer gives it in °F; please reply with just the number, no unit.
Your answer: 24
